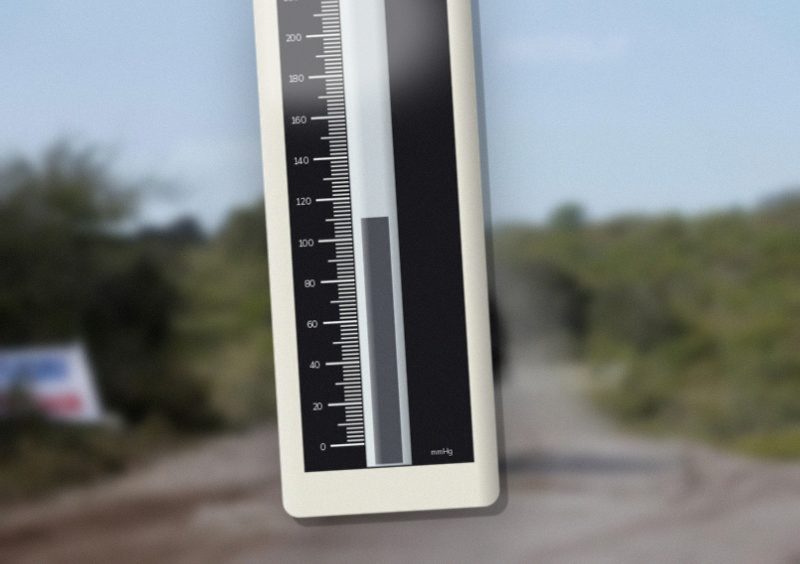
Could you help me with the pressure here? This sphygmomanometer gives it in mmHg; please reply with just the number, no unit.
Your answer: 110
